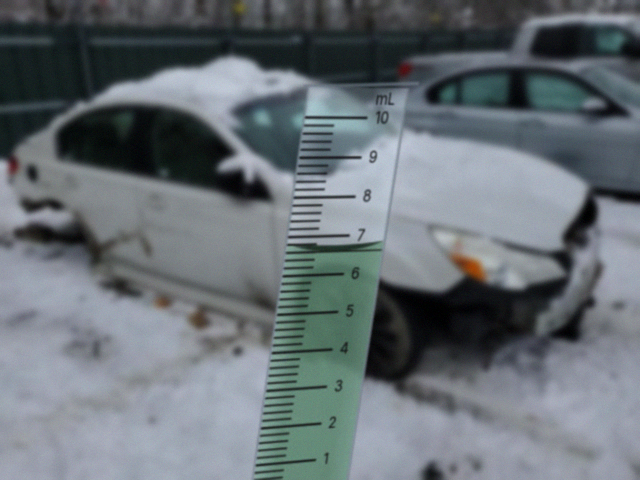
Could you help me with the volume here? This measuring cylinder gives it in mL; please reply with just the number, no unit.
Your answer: 6.6
